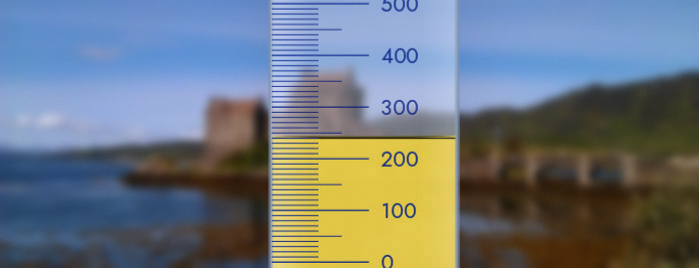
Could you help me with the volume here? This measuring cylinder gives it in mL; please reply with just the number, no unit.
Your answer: 240
